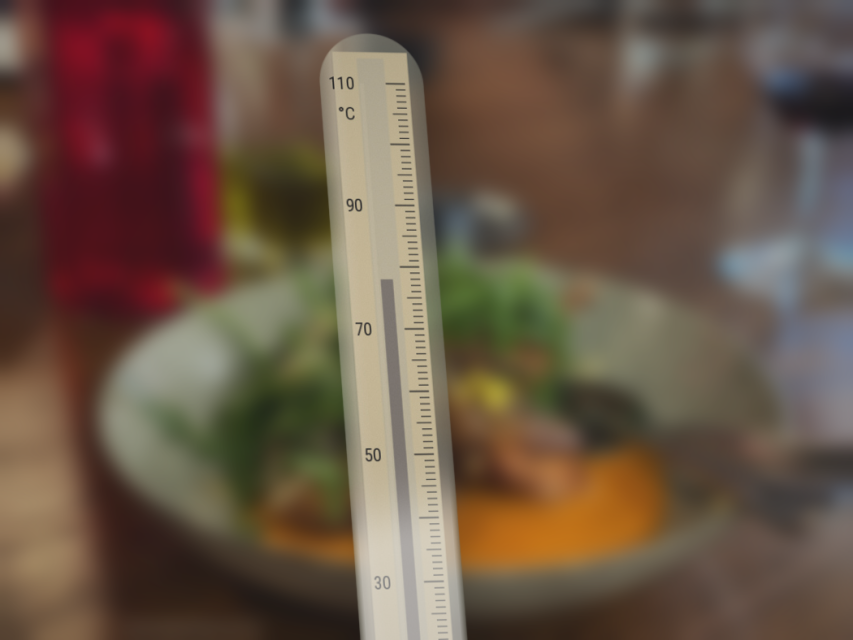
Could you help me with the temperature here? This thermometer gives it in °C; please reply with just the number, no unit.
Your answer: 78
